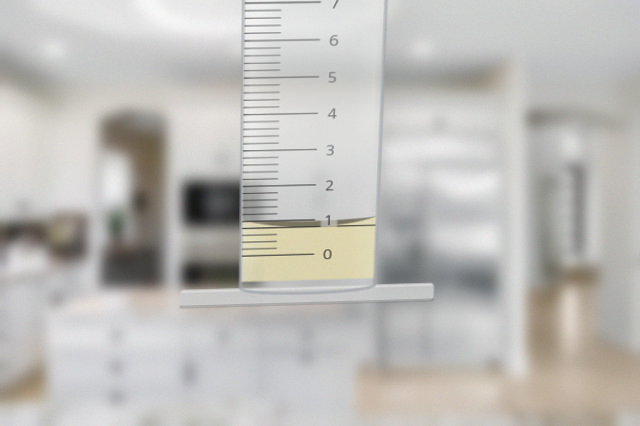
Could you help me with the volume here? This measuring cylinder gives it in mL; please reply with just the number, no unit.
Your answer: 0.8
